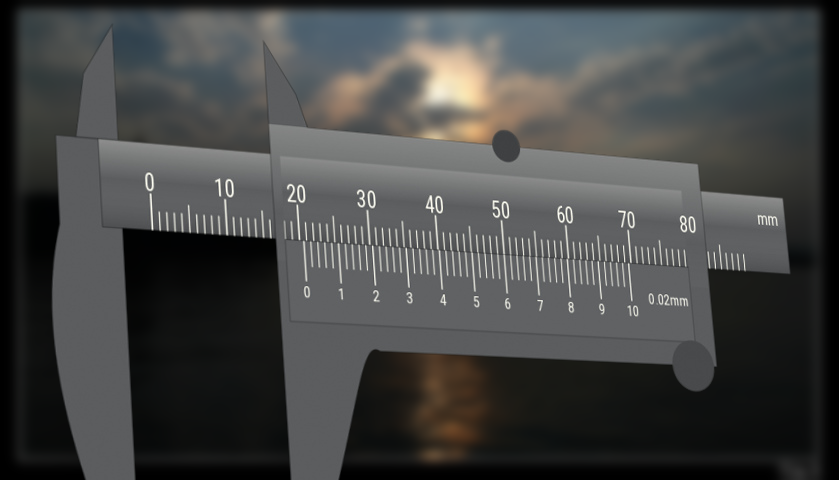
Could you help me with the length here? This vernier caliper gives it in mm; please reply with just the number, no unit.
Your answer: 20.6
